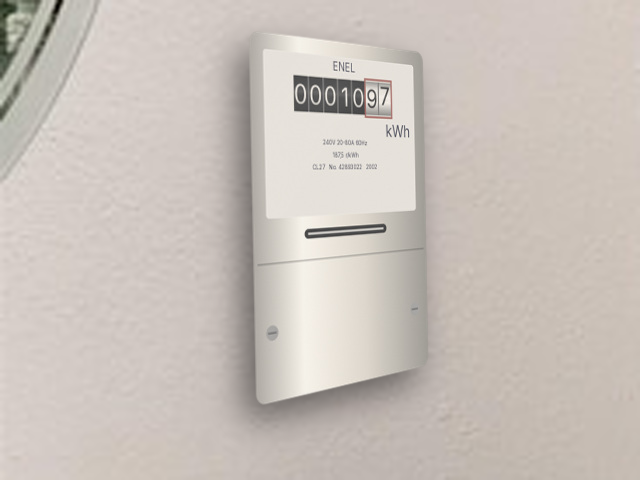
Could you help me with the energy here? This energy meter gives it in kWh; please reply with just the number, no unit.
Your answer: 10.97
